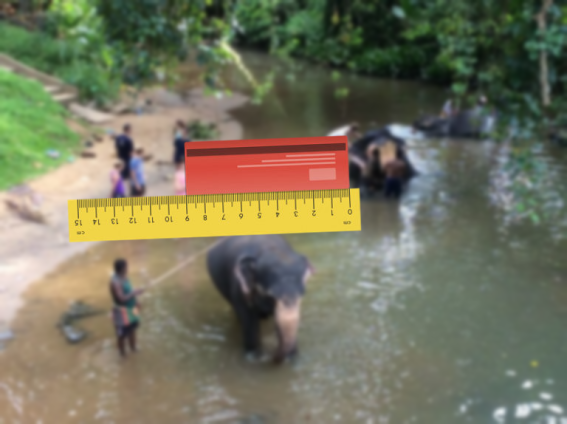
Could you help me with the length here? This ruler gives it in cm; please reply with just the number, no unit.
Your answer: 9
